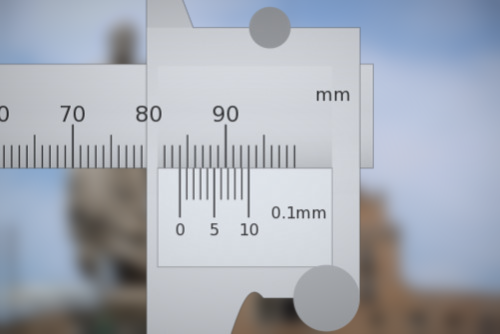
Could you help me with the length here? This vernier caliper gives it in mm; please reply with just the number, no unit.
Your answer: 84.0
